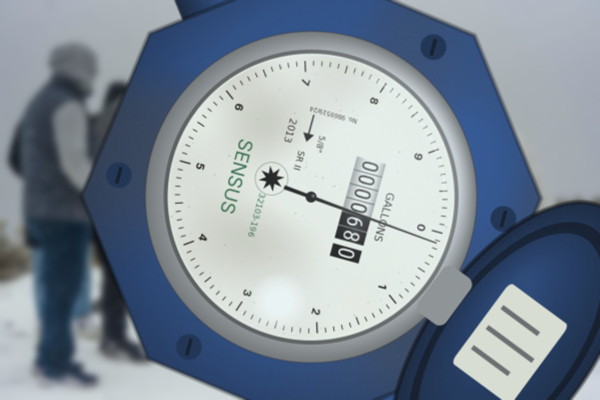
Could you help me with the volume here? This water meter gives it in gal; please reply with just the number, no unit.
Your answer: 680.1
